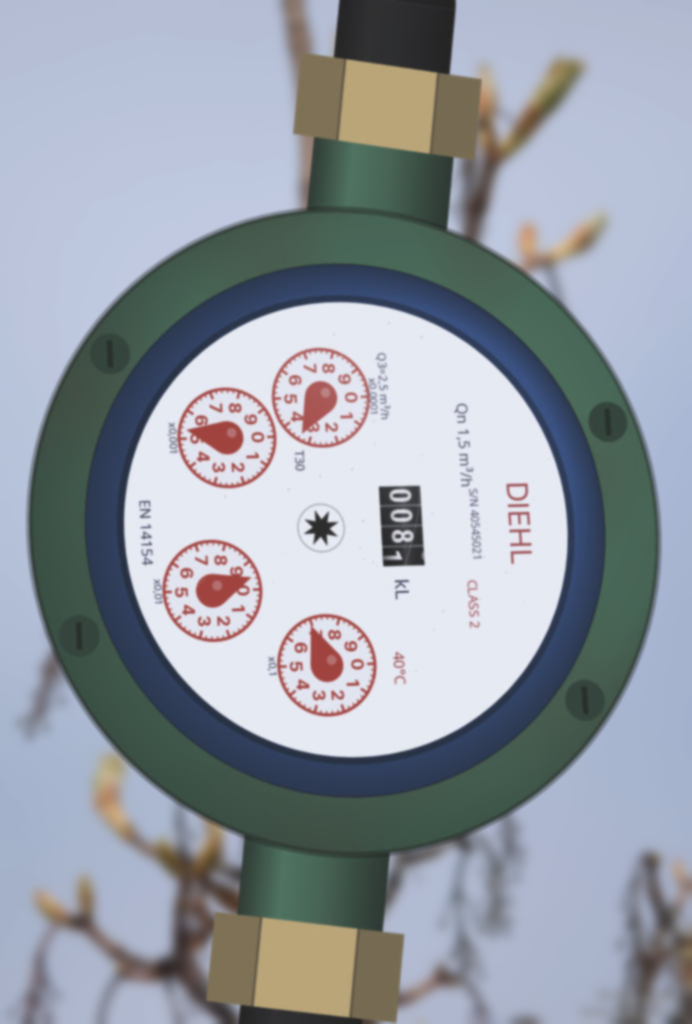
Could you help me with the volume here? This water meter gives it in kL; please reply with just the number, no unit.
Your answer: 80.6953
